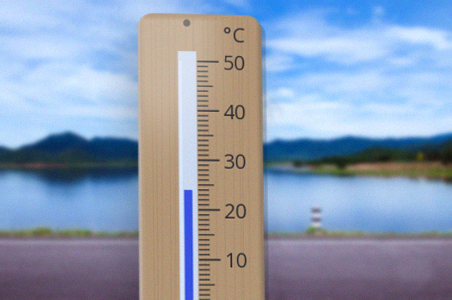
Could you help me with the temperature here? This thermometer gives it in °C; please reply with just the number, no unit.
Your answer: 24
